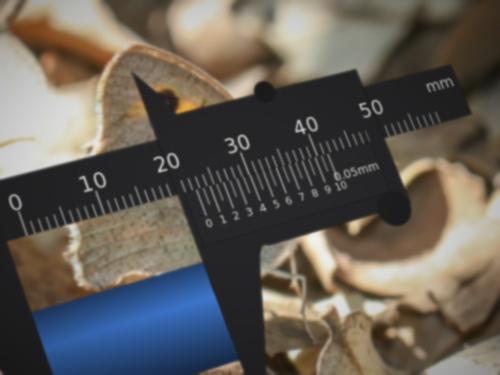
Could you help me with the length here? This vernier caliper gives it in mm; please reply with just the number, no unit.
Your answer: 22.5
